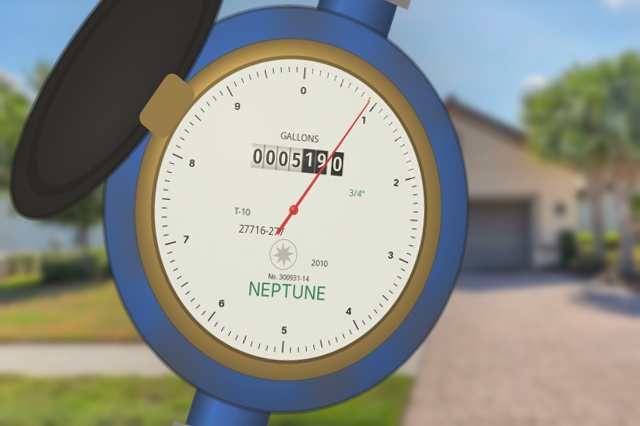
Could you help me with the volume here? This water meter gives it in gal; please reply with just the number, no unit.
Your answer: 5190.9
